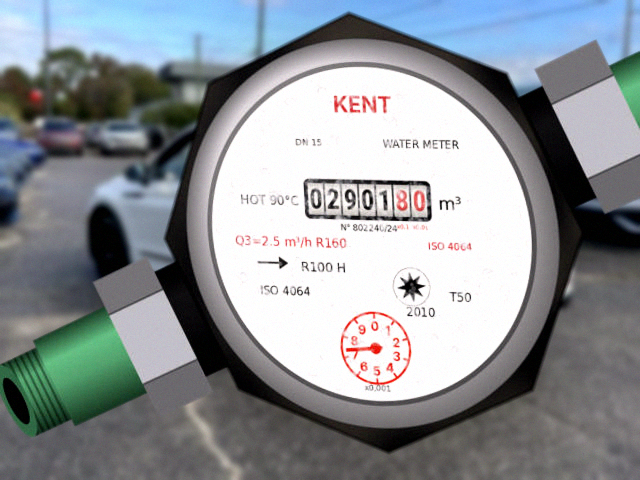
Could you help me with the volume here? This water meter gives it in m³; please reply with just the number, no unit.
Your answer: 2901.807
